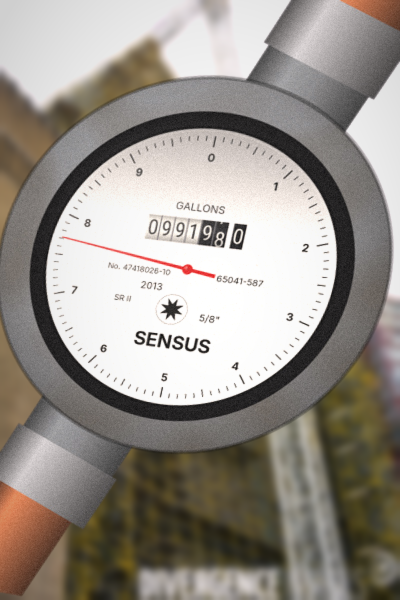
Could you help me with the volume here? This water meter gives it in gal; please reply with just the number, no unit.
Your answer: 991977.7
